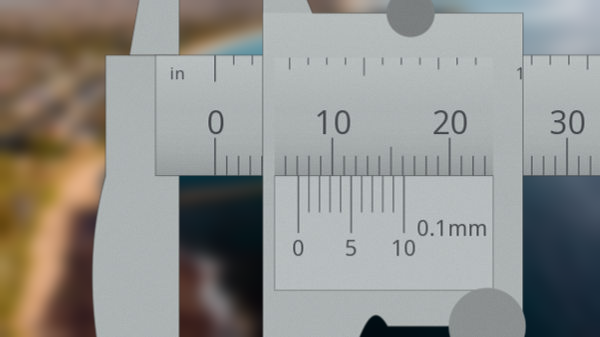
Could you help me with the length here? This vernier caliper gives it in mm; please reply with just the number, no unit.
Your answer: 7.1
